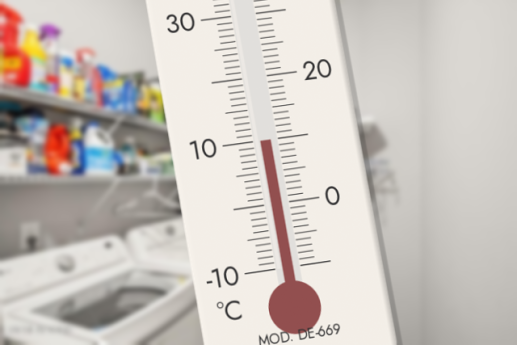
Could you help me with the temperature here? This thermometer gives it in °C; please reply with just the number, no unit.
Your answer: 10
